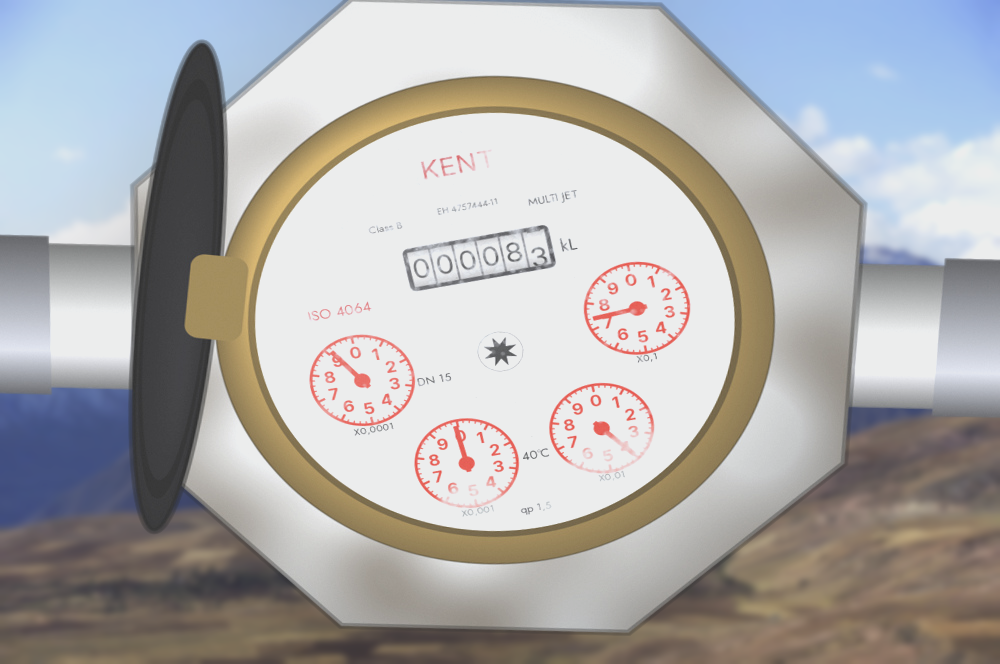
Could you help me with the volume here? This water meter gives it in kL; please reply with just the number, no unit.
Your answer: 82.7399
